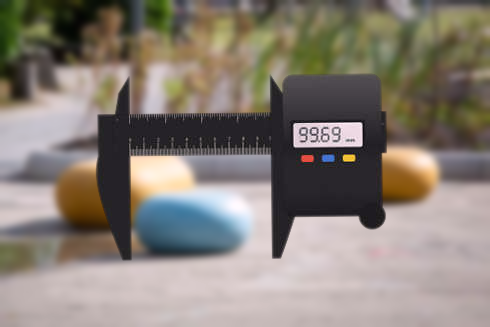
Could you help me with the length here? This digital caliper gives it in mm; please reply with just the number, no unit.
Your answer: 99.69
